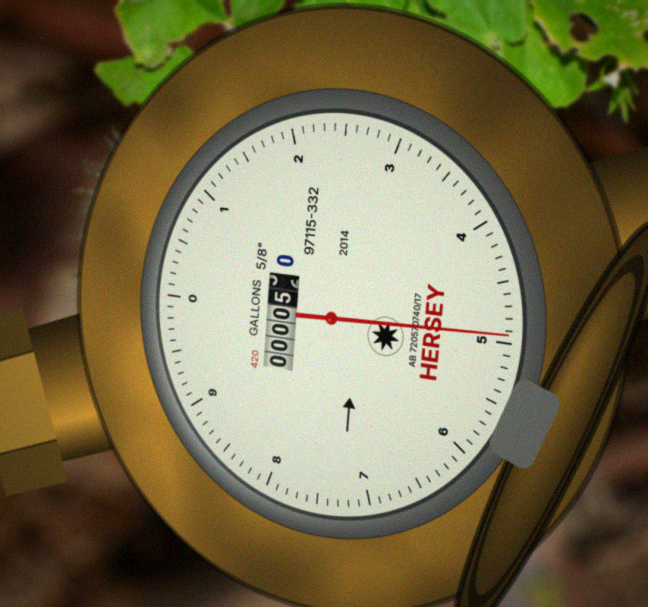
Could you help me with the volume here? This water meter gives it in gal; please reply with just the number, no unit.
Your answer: 554.9
